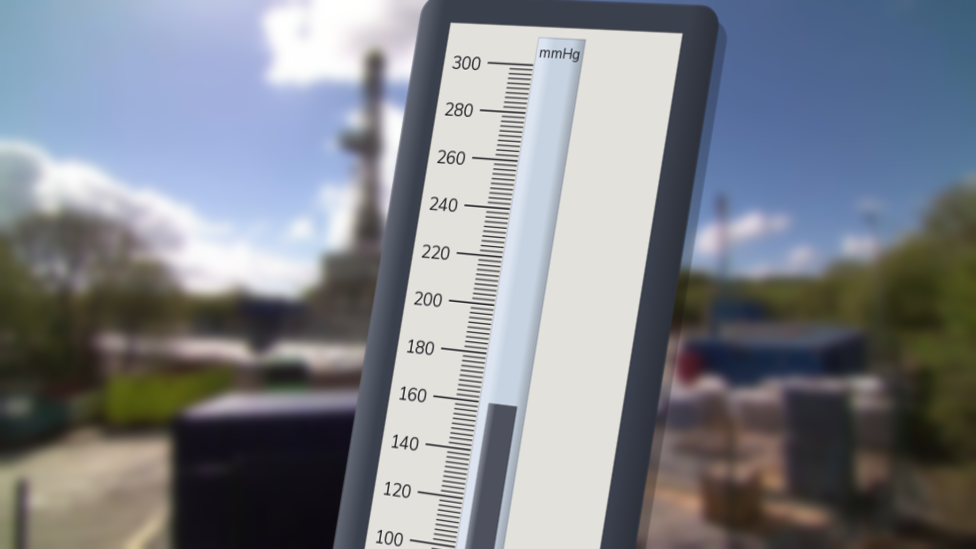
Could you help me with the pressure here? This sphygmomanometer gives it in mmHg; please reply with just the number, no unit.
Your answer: 160
